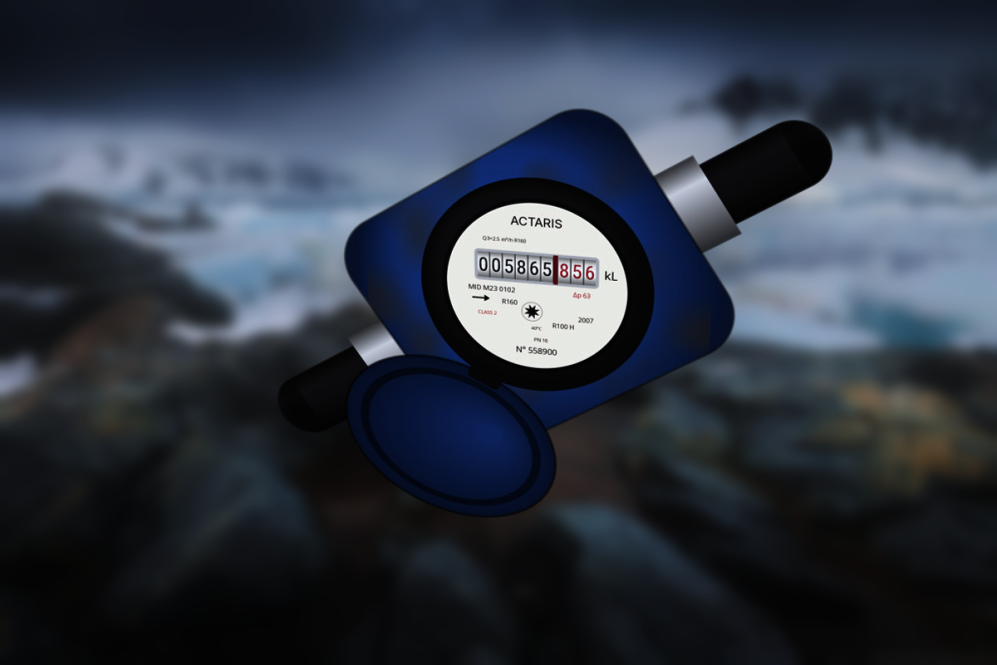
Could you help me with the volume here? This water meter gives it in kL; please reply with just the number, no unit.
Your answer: 5865.856
